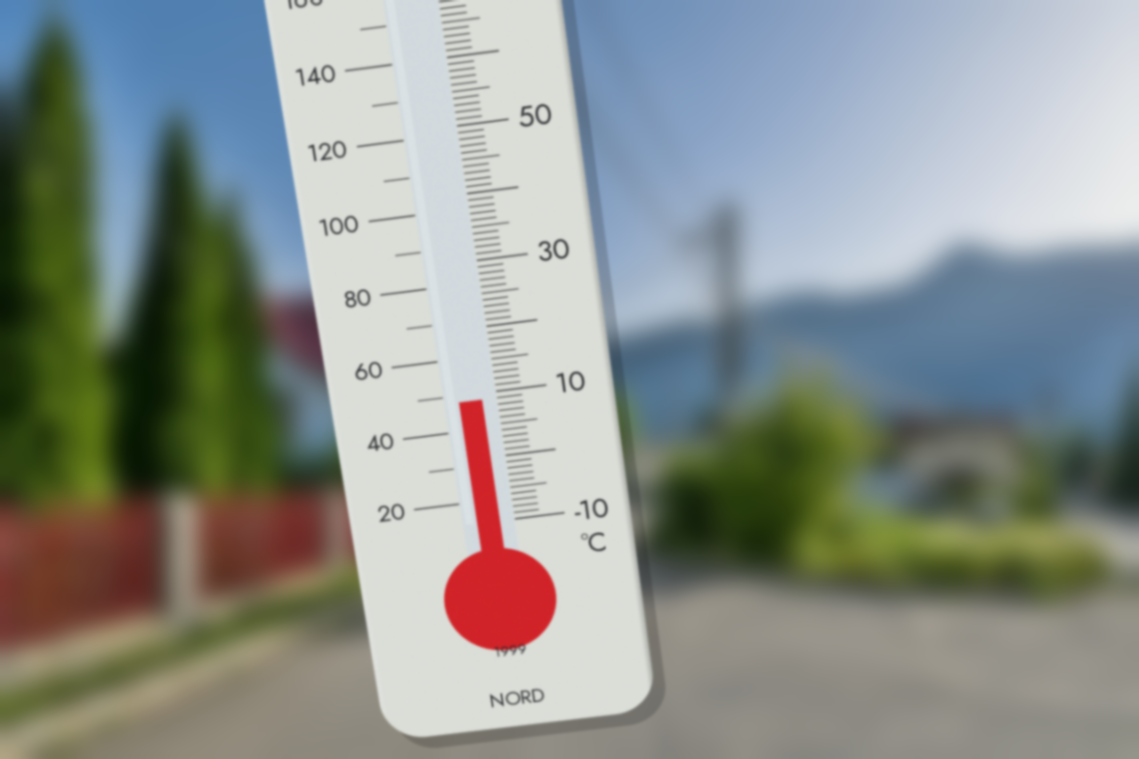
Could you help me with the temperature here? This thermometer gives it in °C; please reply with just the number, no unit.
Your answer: 9
